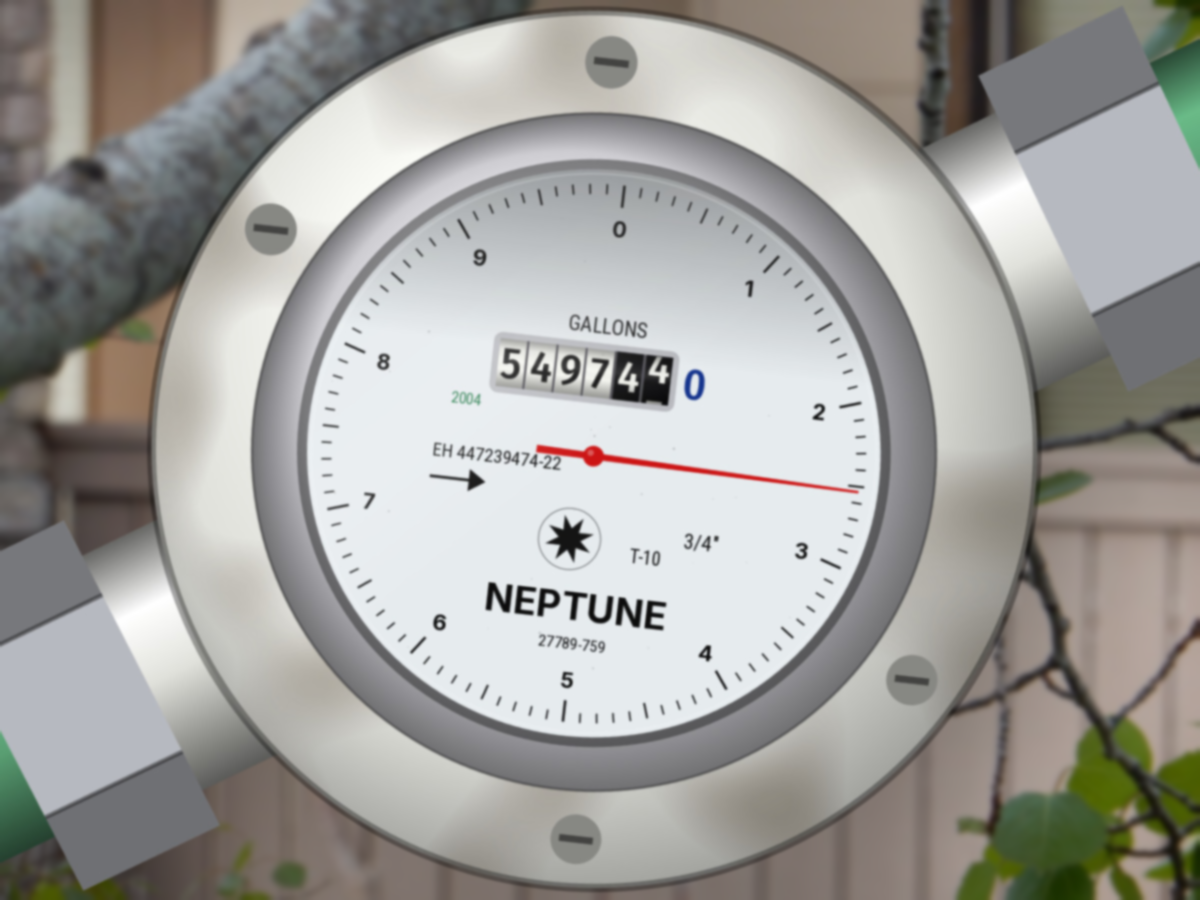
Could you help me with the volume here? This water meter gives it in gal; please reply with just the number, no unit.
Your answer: 5497442.5
